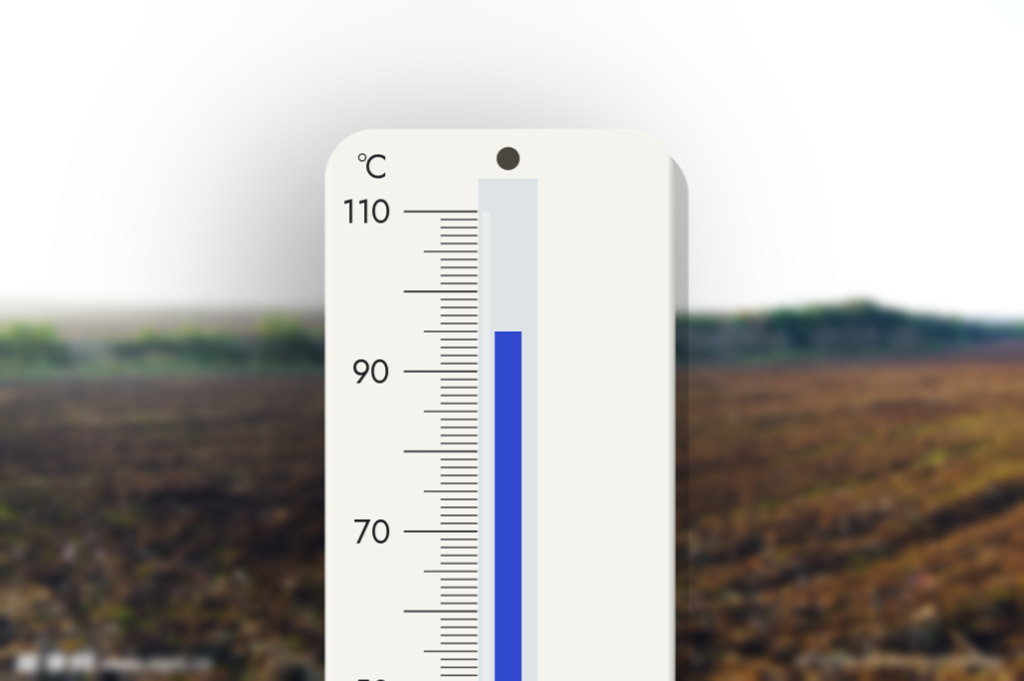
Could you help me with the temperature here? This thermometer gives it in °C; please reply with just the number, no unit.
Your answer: 95
